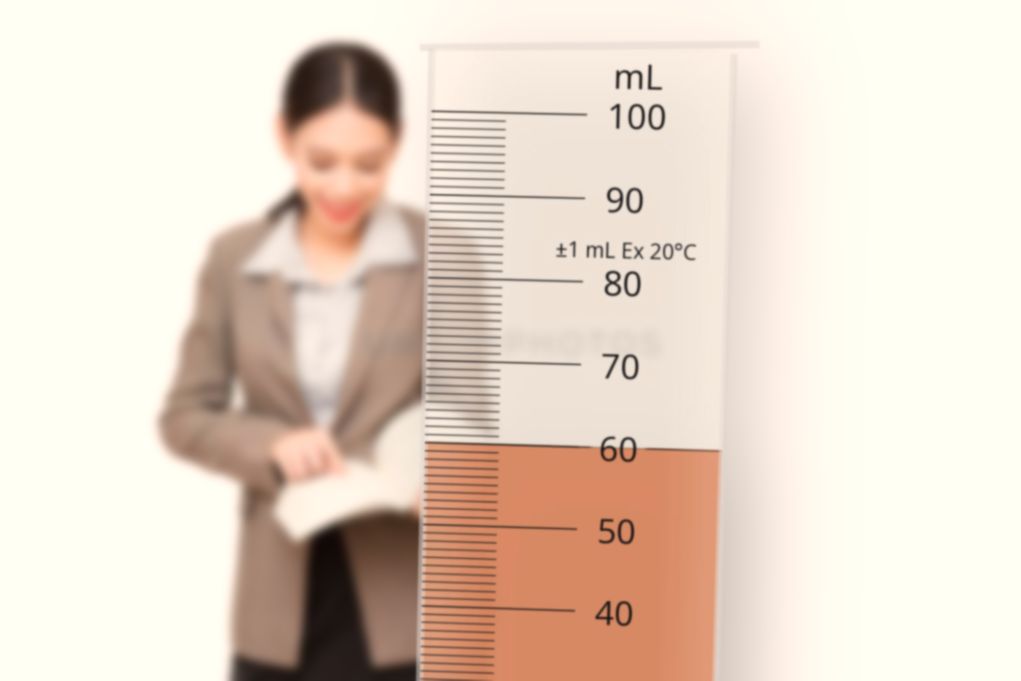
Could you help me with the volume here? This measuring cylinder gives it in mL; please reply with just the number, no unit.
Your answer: 60
